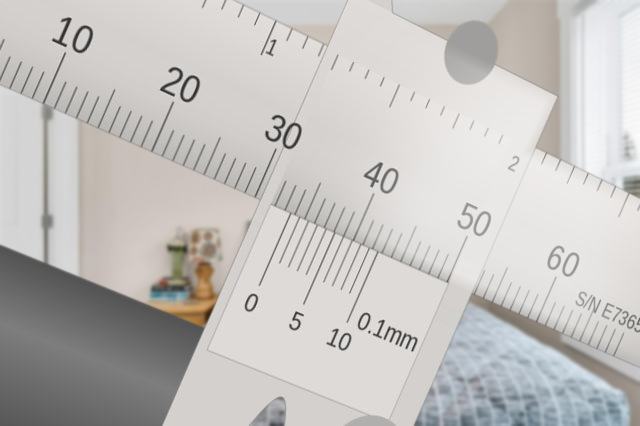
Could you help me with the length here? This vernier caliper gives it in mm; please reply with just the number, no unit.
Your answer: 33.6
